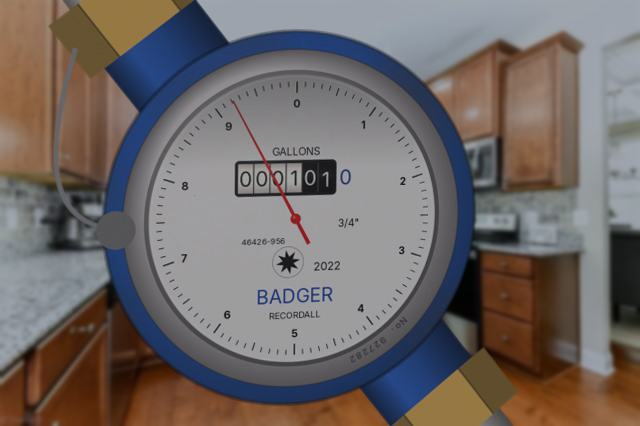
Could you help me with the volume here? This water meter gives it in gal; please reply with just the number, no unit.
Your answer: 1009.2
